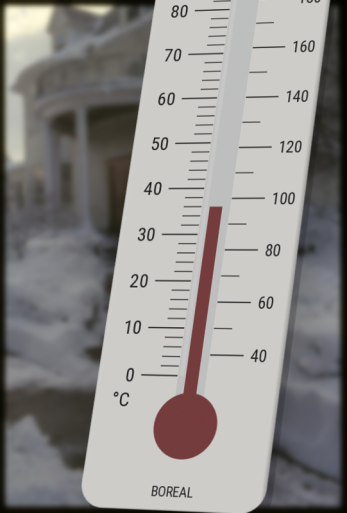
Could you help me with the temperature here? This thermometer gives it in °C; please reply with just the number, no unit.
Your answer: 36
